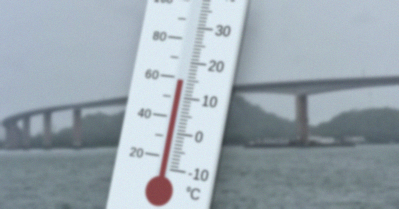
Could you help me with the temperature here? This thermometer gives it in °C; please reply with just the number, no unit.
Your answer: 15
